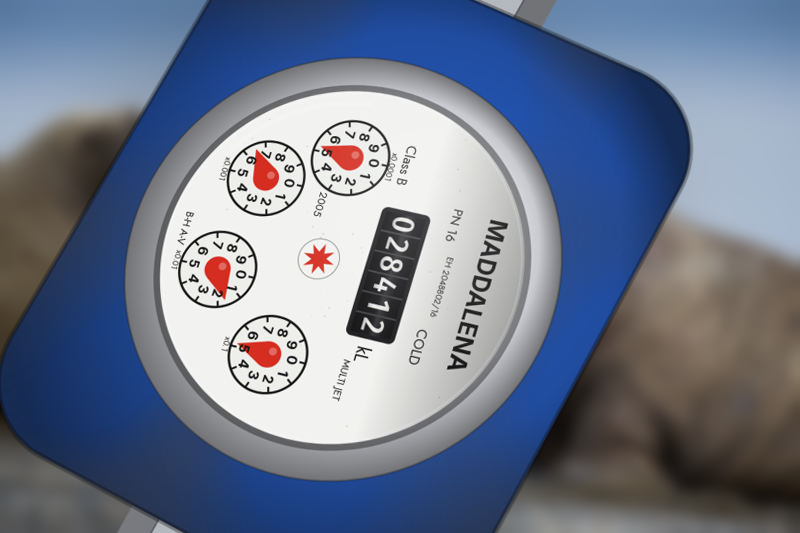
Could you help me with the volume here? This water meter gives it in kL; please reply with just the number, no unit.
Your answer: 28412.5165
